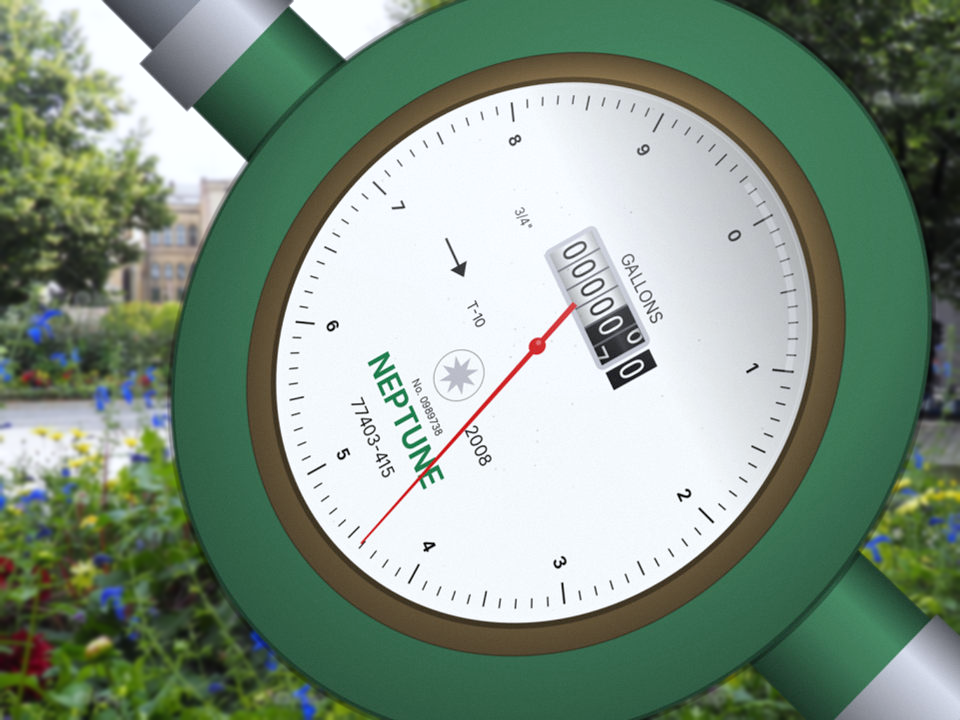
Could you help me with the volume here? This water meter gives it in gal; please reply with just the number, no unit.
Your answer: 64.4
